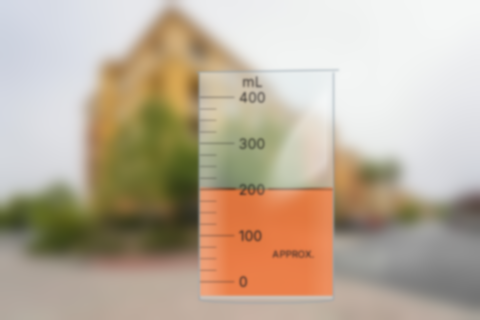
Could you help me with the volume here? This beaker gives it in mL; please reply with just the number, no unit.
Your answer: 200
